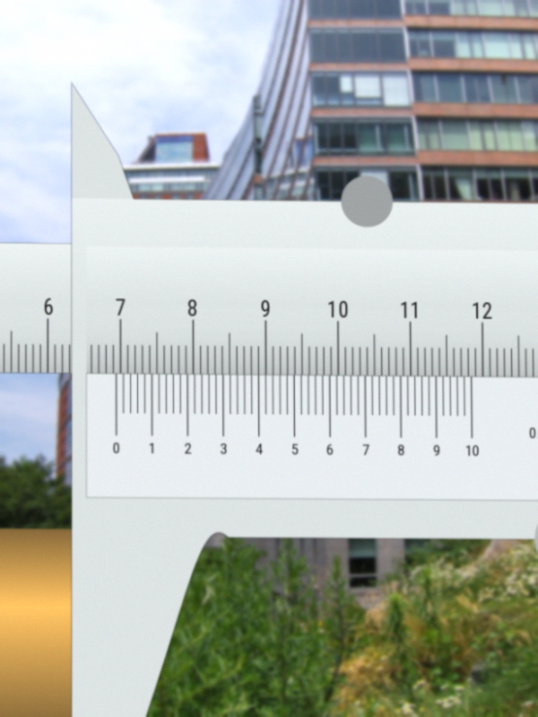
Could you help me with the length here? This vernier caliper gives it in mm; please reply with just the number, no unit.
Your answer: 69.4
